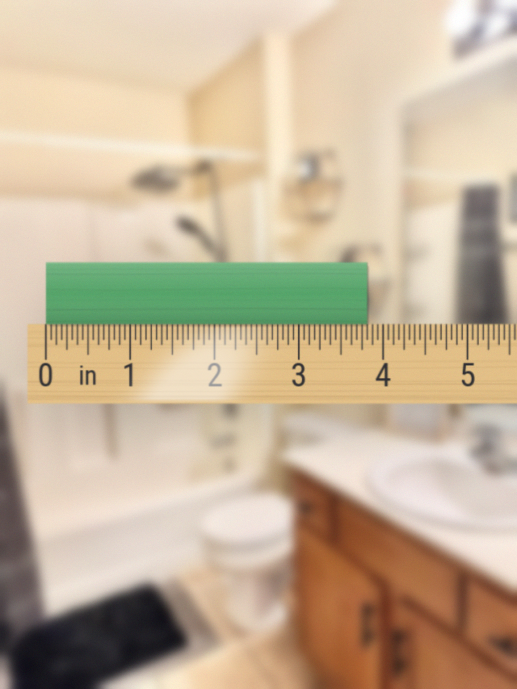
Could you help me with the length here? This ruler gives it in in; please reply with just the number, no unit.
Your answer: 3.8125
